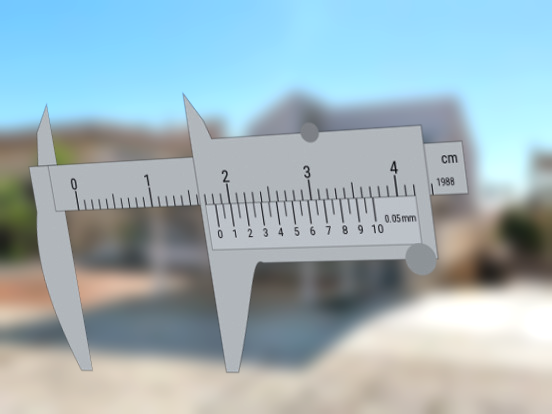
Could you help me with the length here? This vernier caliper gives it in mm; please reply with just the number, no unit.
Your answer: 18.2
